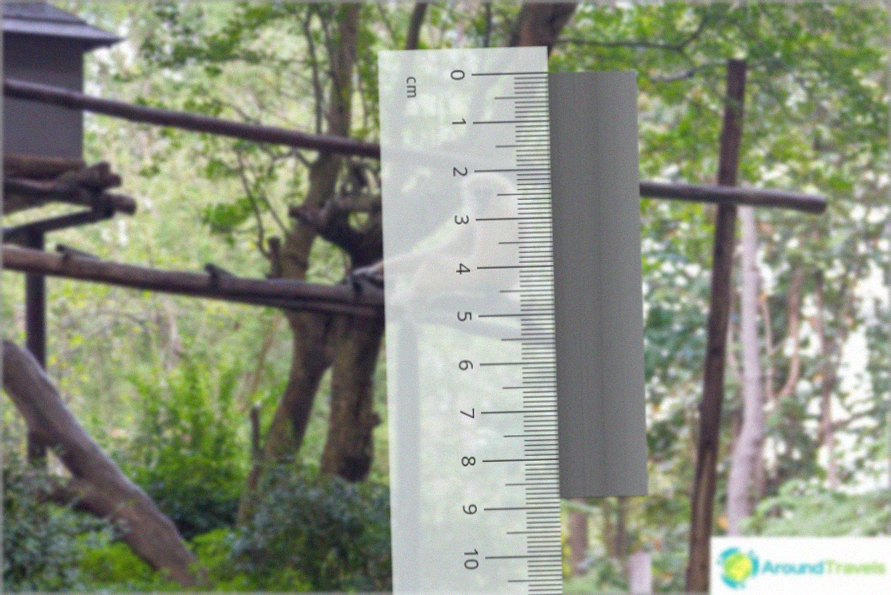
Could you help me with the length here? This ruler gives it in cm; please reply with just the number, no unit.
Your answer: 8.8
